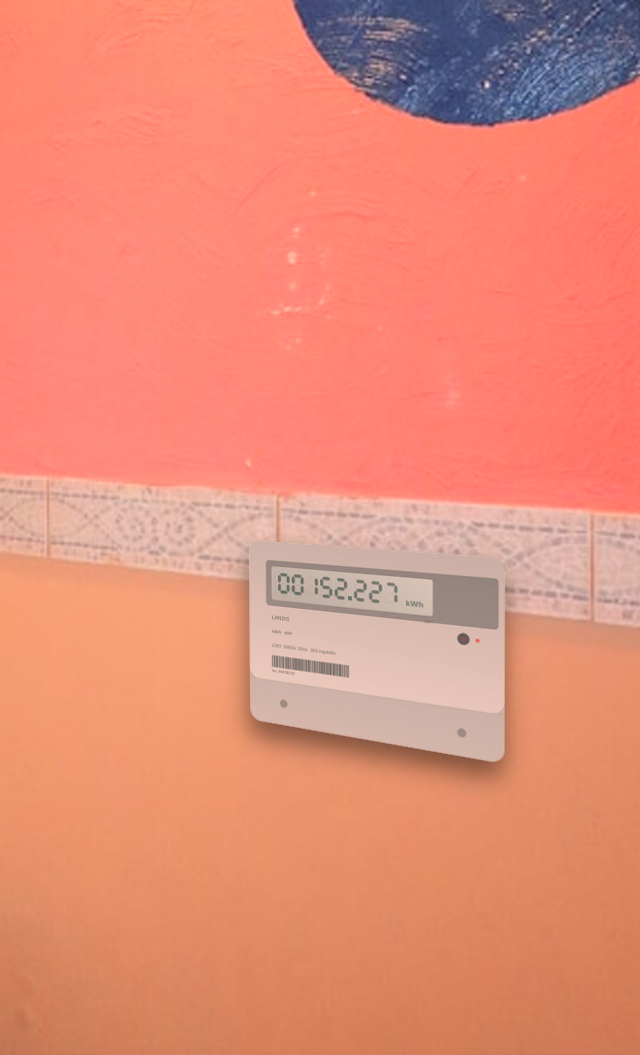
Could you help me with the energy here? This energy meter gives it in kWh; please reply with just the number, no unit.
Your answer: 152.227
